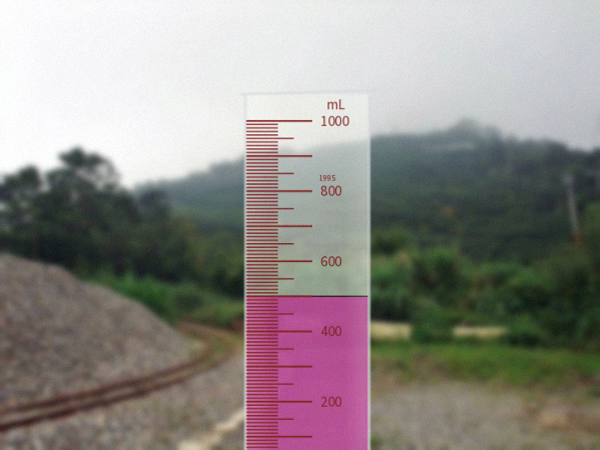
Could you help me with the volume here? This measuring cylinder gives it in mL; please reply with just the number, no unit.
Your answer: 500
